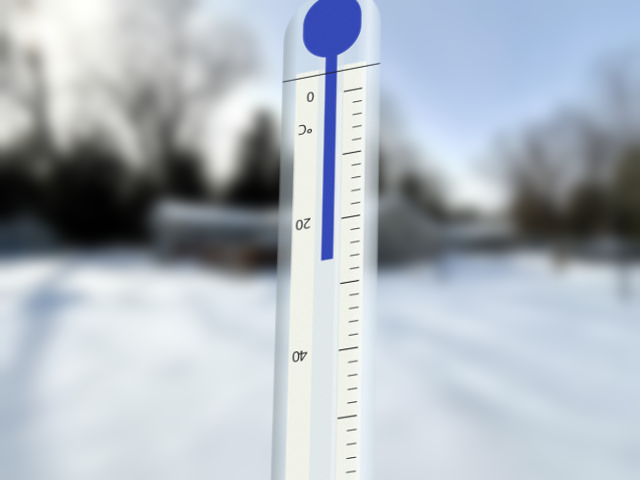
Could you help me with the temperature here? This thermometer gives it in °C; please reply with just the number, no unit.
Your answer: 26
